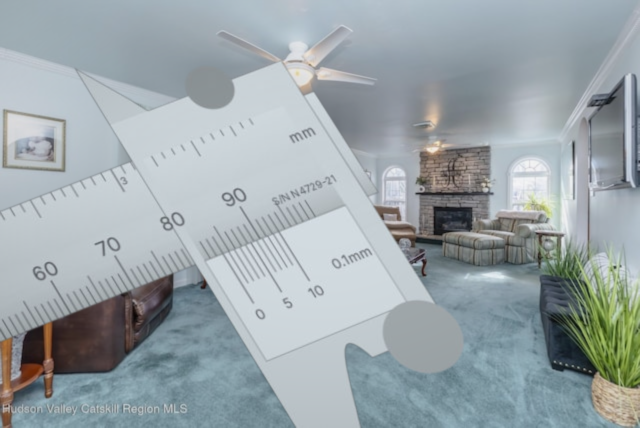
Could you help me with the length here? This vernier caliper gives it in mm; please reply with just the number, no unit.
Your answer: 84.0
